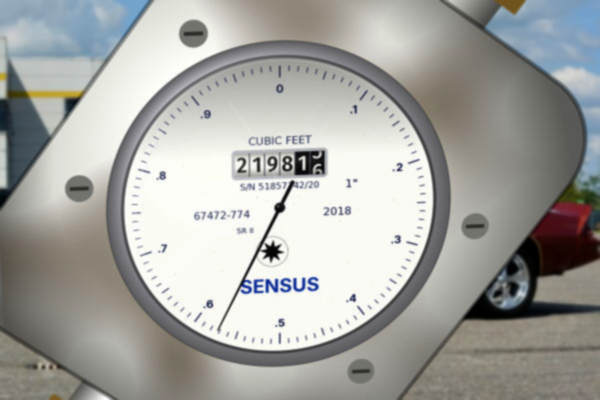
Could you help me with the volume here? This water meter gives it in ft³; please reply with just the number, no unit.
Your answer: 219815.57
